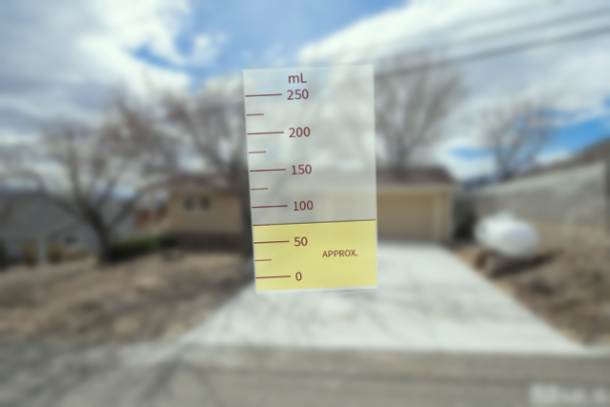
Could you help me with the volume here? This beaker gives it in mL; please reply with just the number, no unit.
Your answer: 75
